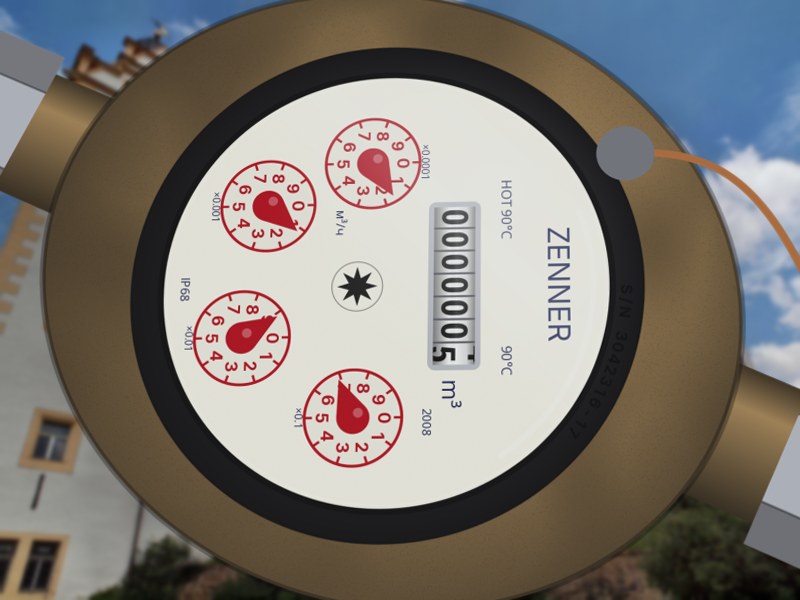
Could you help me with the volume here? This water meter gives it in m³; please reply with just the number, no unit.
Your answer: 4.6911
